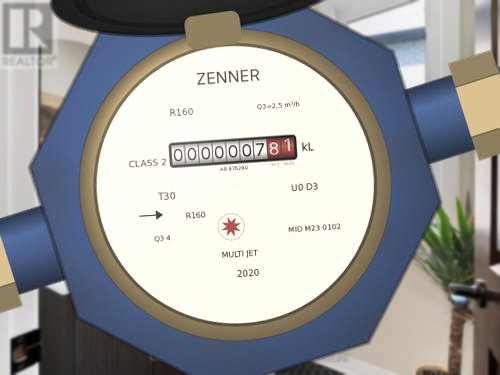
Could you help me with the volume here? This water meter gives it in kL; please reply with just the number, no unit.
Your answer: 7.81
